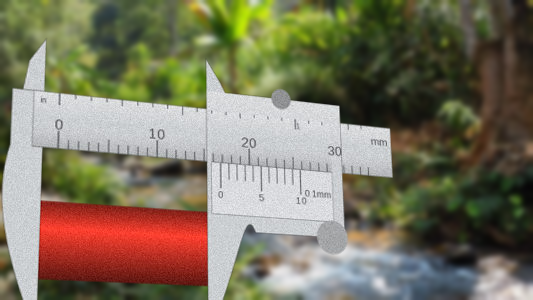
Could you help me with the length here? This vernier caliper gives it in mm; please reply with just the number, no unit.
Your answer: 16.8
